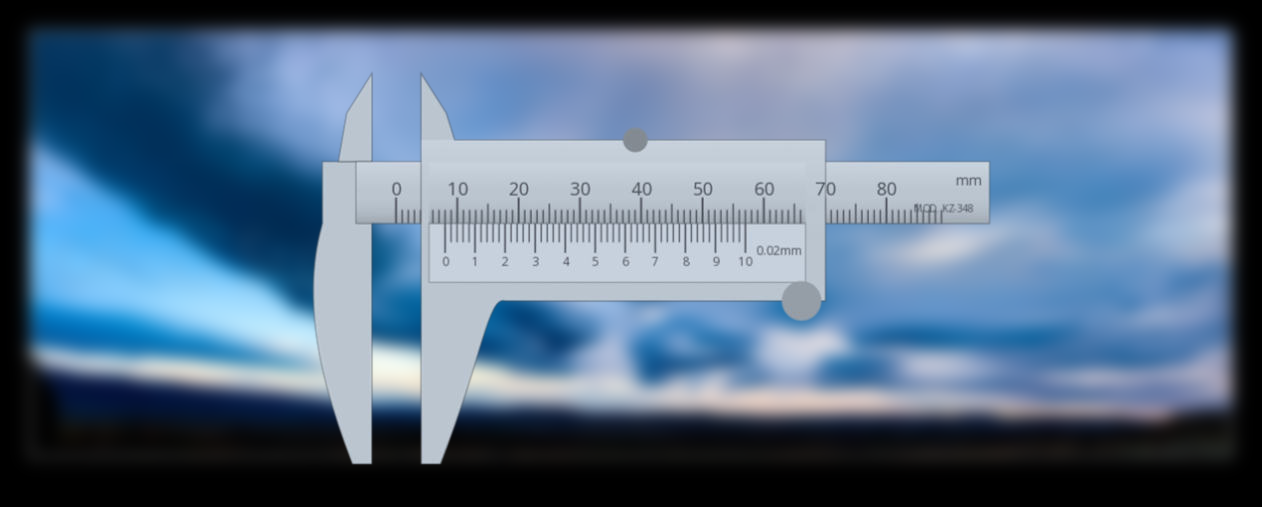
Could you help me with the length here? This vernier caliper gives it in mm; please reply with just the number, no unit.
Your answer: 8.0
